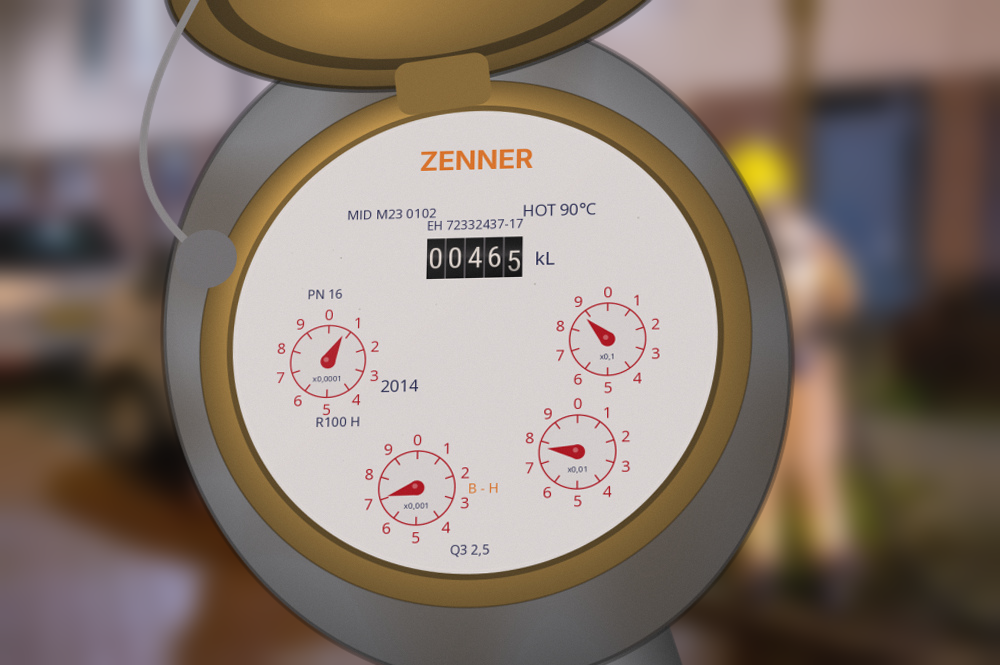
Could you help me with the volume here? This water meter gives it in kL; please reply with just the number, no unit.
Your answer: 464.8770
